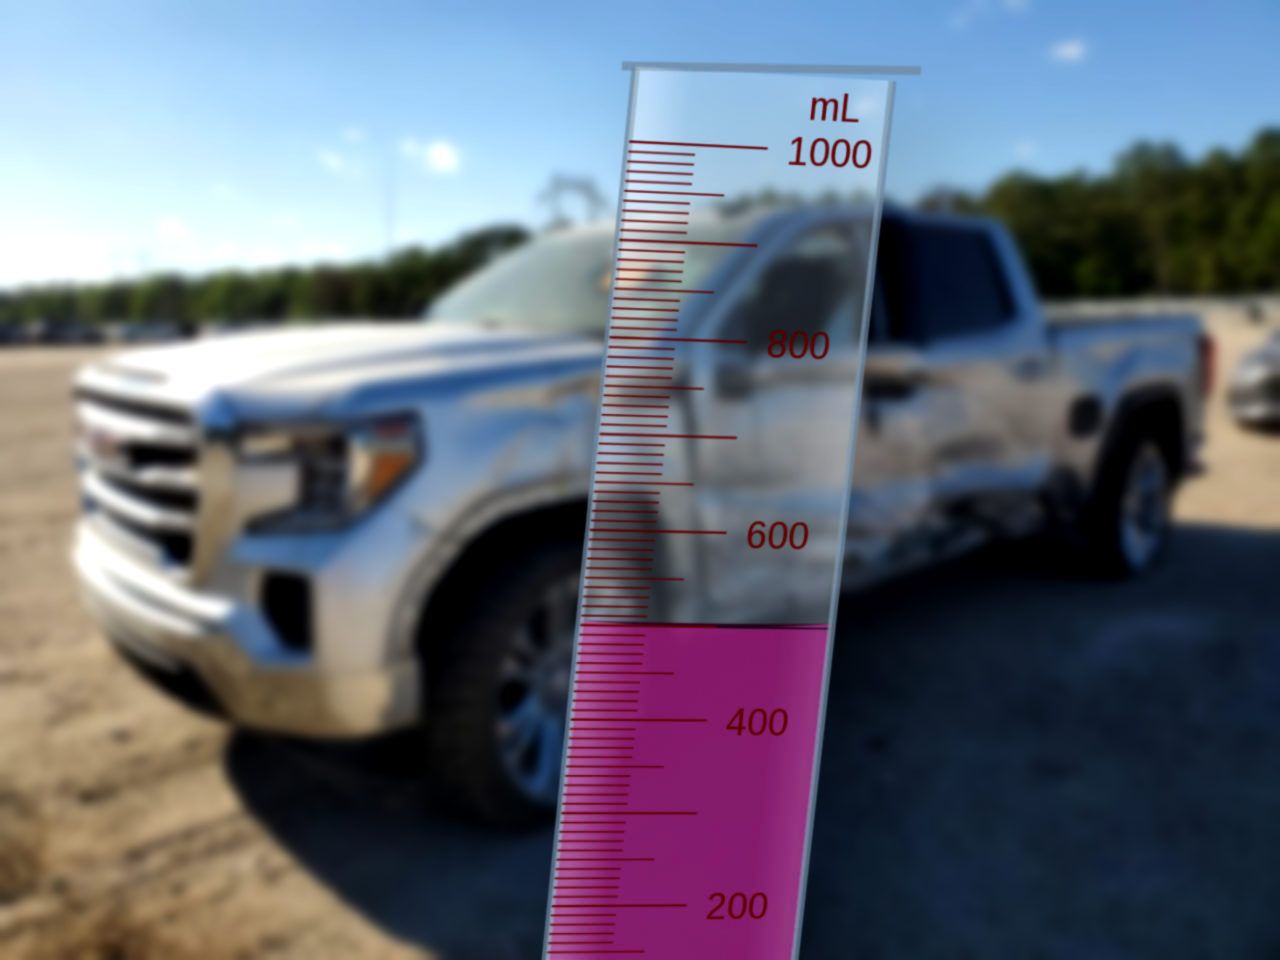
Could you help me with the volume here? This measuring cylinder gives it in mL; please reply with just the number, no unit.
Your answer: 500
